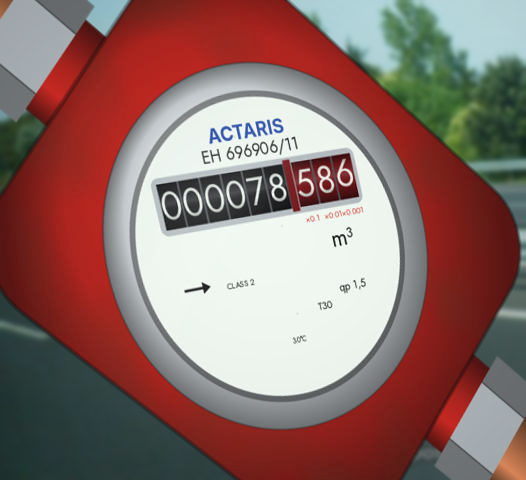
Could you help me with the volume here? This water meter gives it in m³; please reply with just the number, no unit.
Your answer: 78.586
